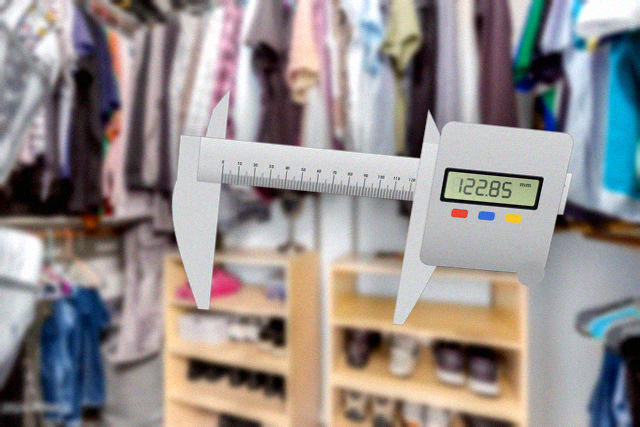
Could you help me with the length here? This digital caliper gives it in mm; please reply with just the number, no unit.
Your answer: 122.85
